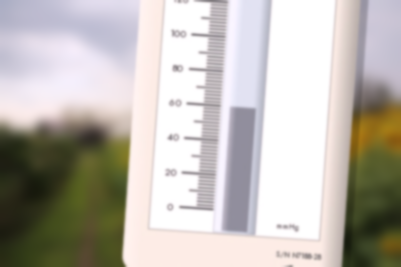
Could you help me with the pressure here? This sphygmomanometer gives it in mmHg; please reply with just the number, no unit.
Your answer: 60
